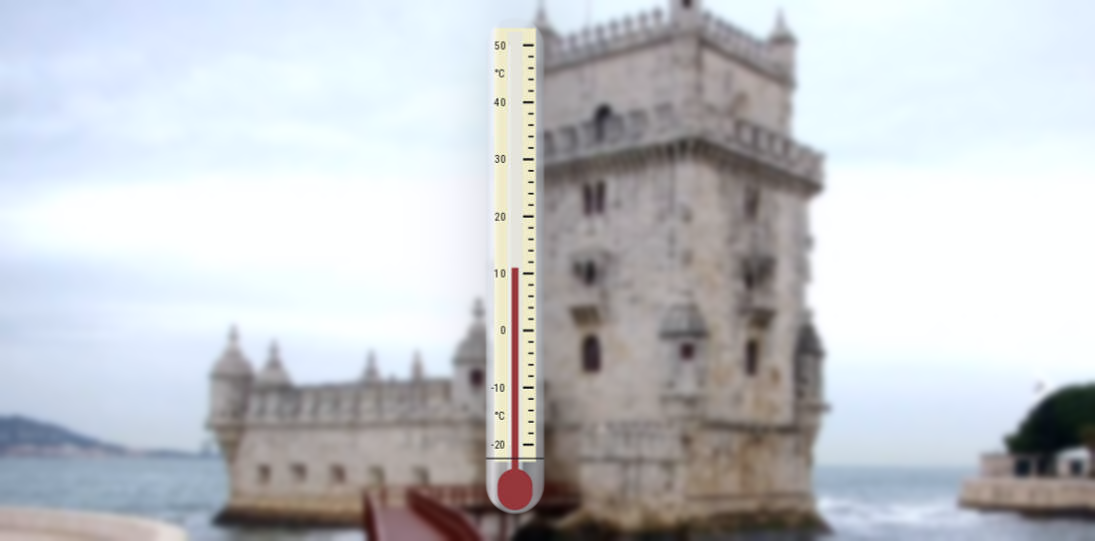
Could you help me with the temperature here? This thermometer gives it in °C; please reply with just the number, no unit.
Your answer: 11
